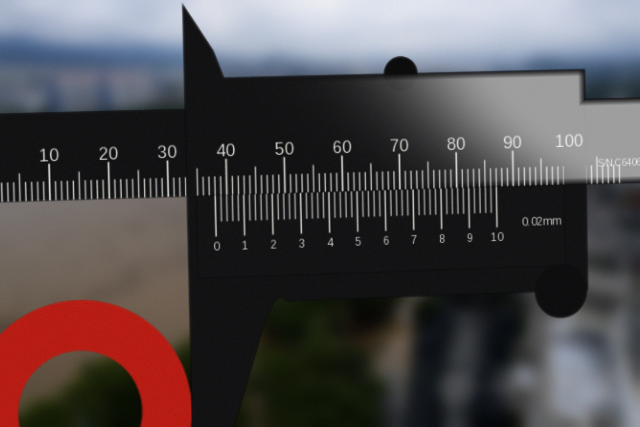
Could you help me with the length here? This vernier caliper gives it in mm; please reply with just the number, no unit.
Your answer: 38.0
